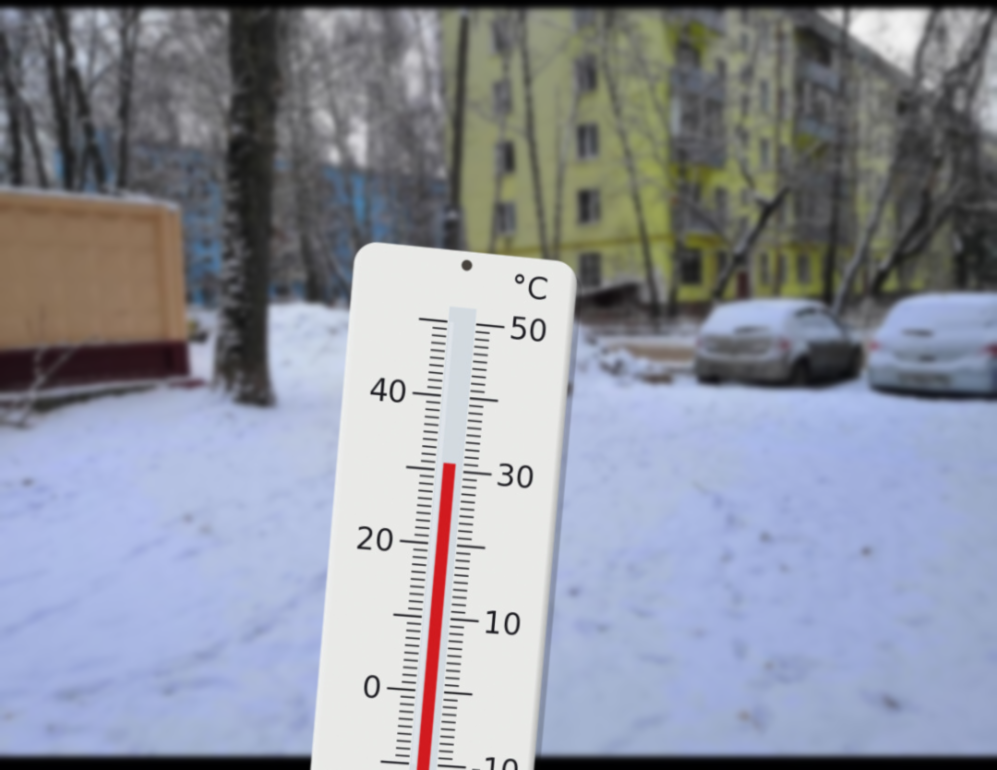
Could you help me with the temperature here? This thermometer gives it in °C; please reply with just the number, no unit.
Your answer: 31
